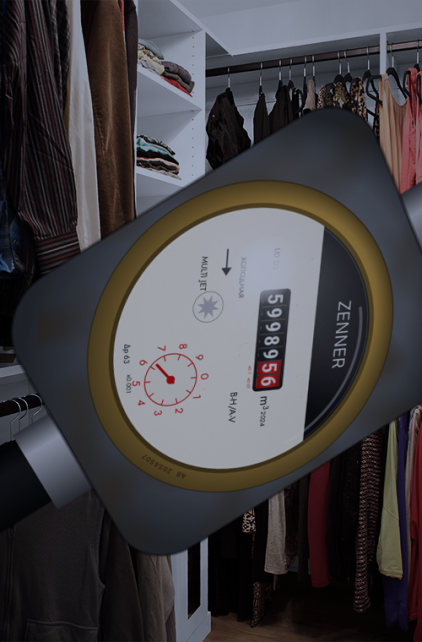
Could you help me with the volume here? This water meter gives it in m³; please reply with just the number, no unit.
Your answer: 59989.566
